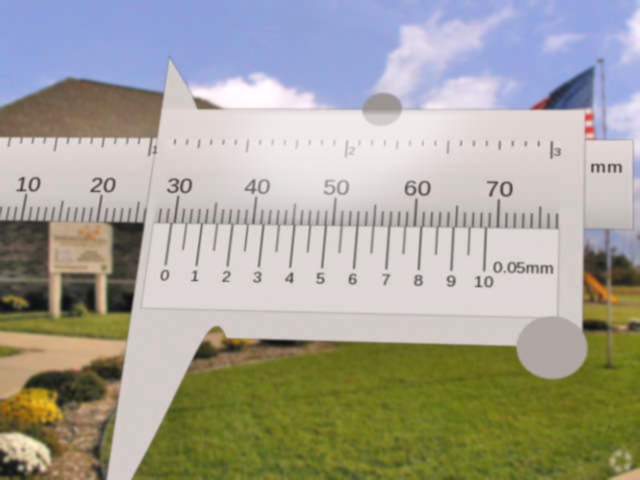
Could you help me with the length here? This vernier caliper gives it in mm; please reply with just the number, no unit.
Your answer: 29.6
